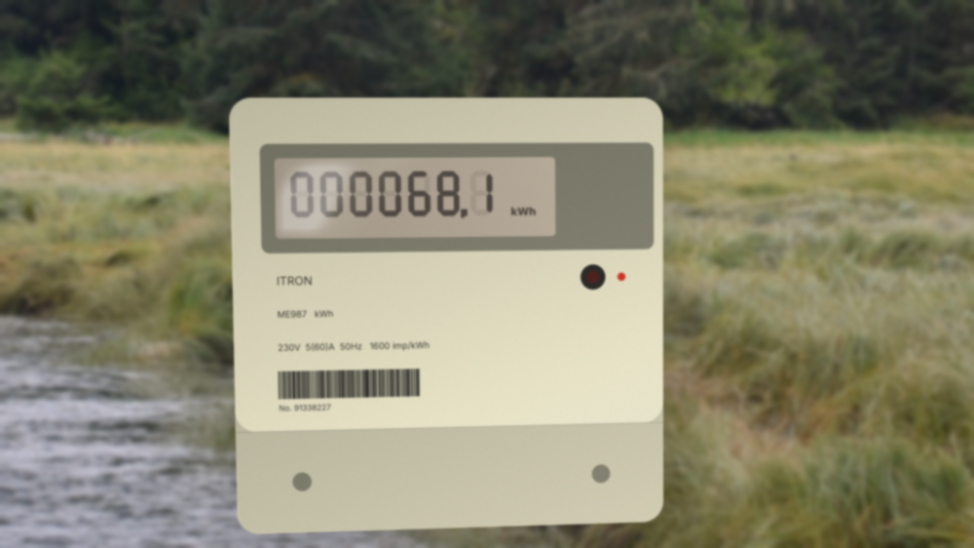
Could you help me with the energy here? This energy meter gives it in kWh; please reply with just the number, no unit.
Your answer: 68.1
